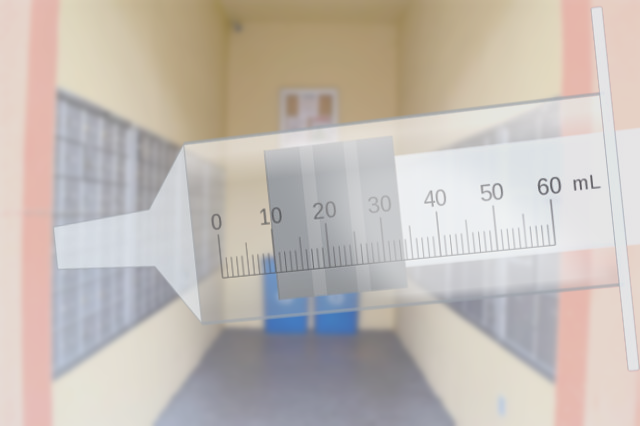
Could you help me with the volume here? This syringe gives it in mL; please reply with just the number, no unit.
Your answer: 10
